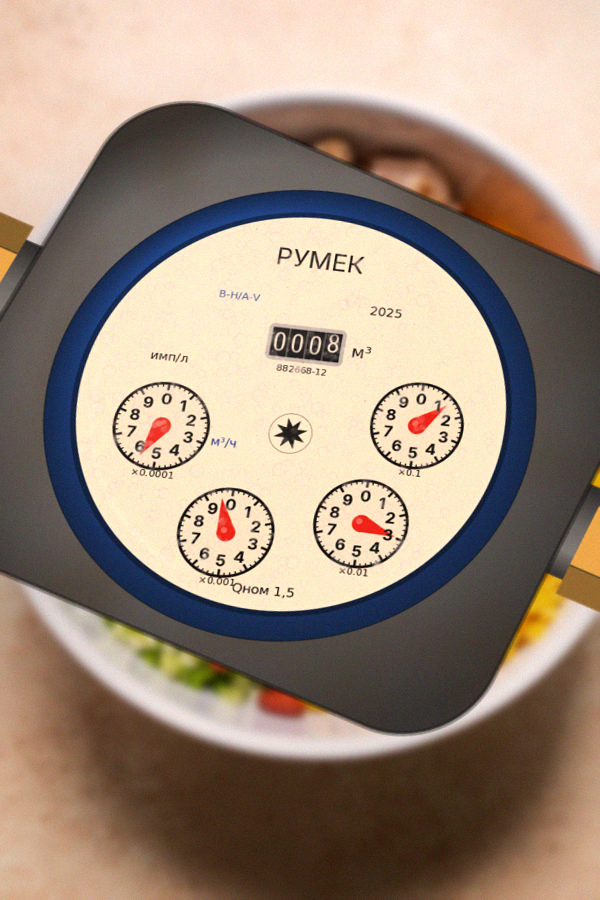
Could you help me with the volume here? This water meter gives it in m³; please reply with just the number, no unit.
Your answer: 8.1295
